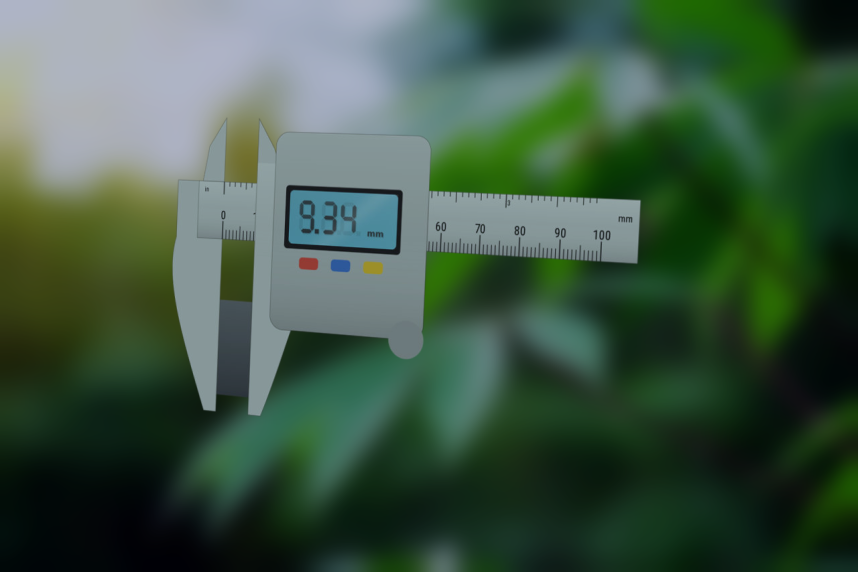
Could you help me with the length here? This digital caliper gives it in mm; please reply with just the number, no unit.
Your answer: 9.34
